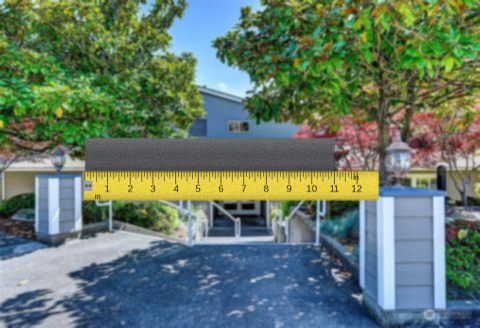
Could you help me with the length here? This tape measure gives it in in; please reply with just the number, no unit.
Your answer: 11
